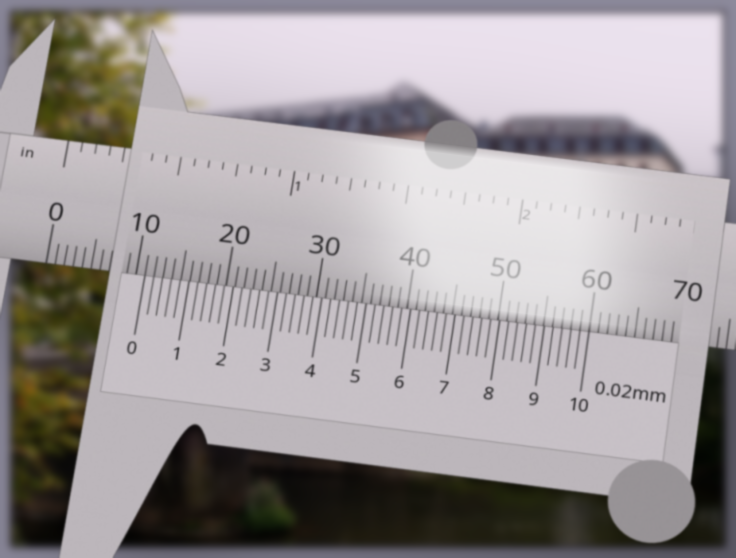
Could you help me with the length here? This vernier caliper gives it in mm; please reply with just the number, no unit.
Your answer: 11.0
